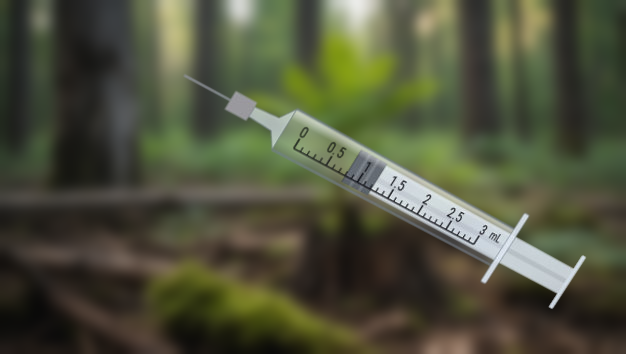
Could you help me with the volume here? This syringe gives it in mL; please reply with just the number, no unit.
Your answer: 0.8
